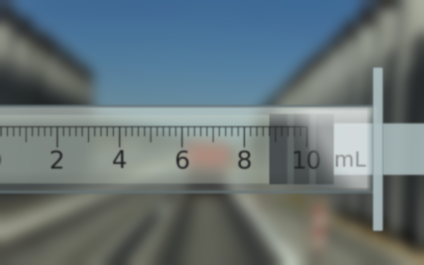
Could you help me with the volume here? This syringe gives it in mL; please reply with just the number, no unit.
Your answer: 8.8
